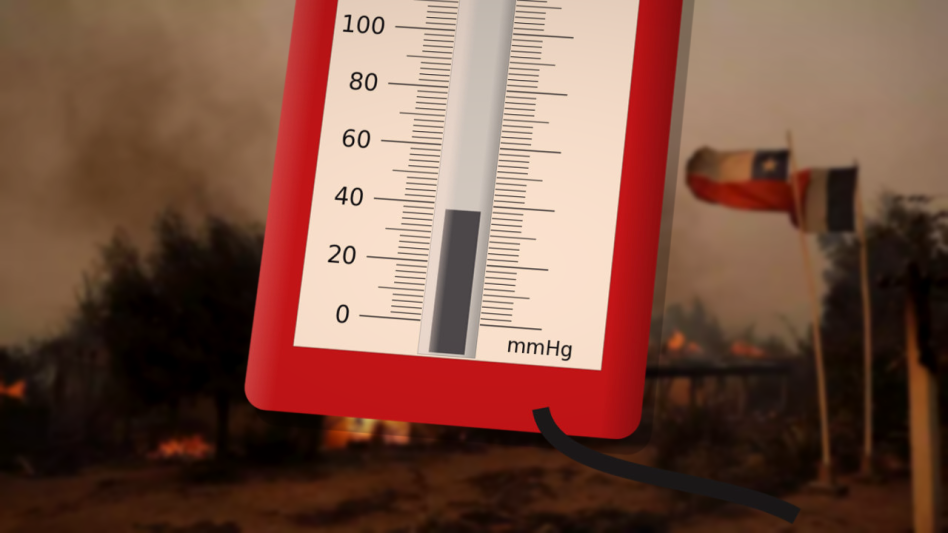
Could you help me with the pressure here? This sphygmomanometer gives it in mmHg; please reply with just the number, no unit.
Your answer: 38
